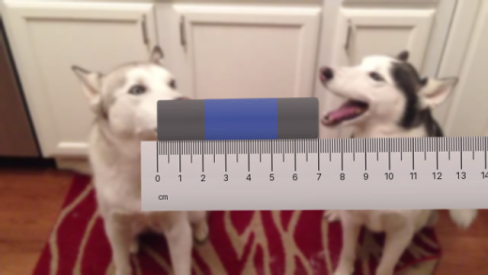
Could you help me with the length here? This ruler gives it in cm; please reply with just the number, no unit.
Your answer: 7
